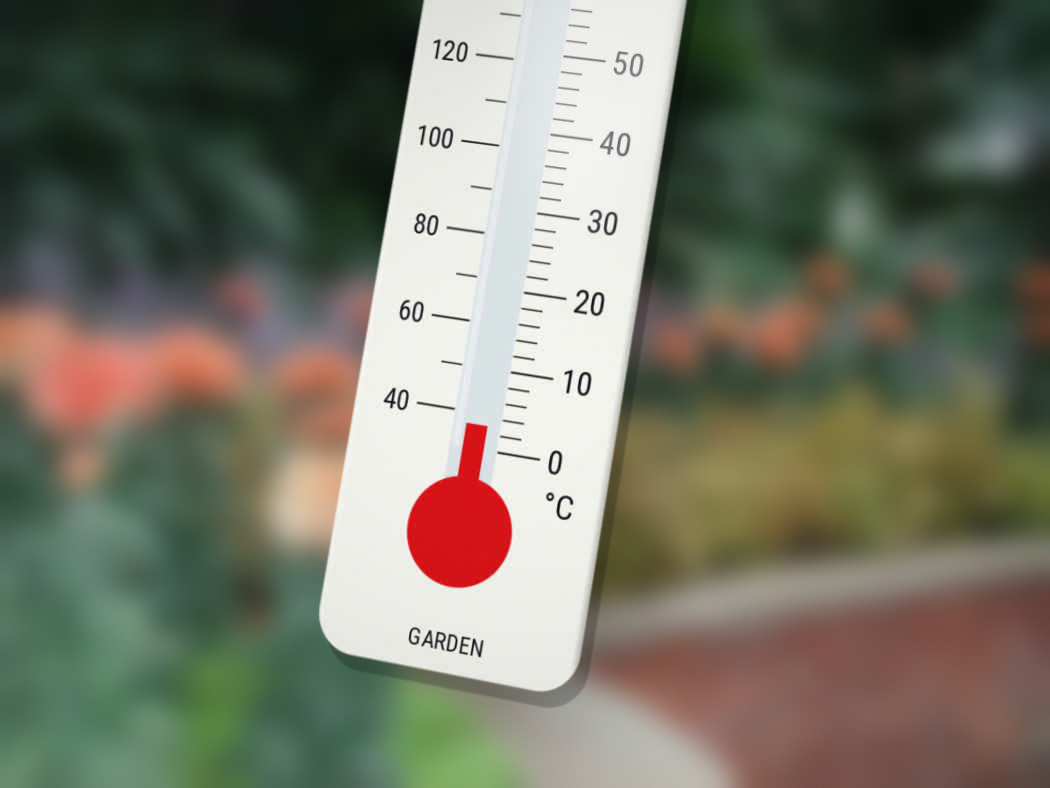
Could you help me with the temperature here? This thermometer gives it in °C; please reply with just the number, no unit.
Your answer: 3
